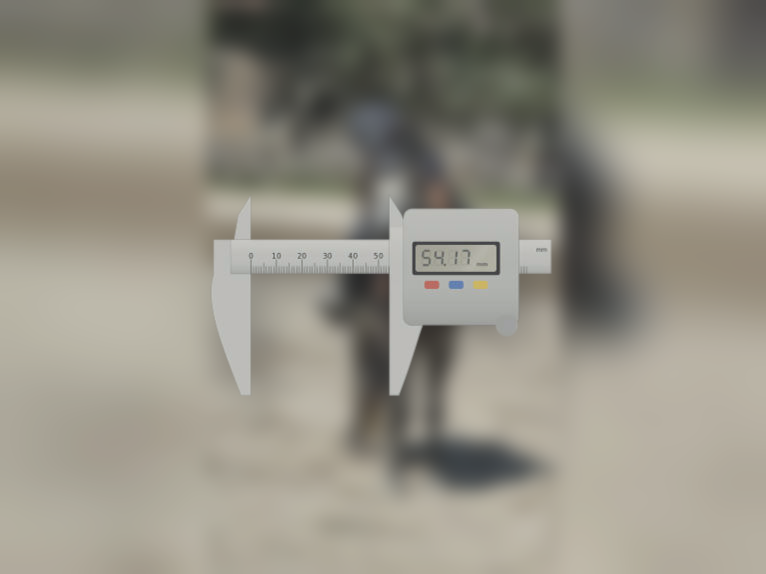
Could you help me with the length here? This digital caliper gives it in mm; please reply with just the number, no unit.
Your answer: 54.17
